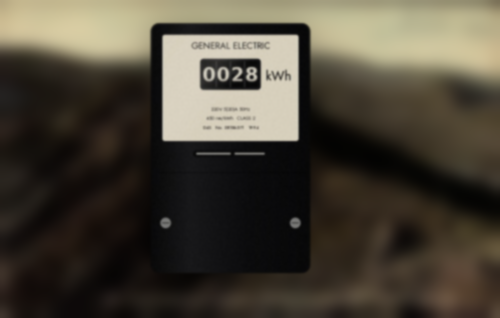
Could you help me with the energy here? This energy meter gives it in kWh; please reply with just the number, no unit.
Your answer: 28
